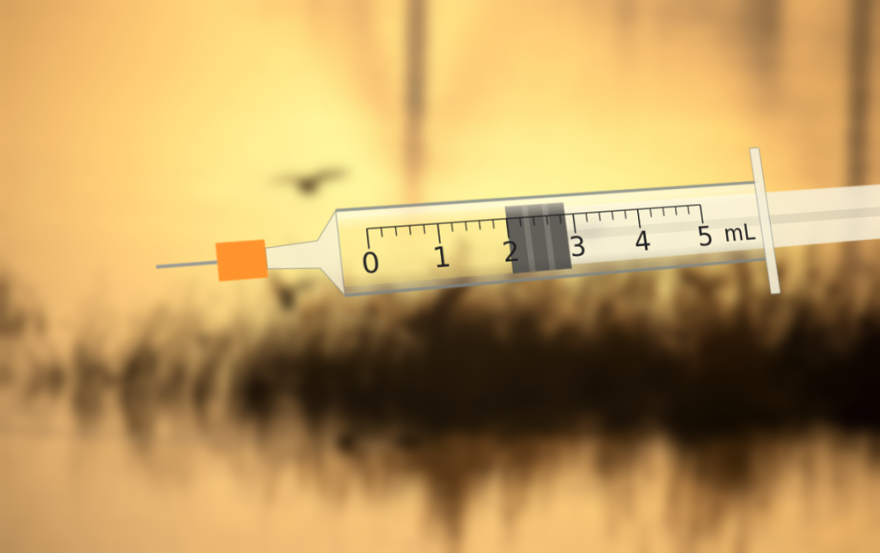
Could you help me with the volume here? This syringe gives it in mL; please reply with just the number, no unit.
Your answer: 2
